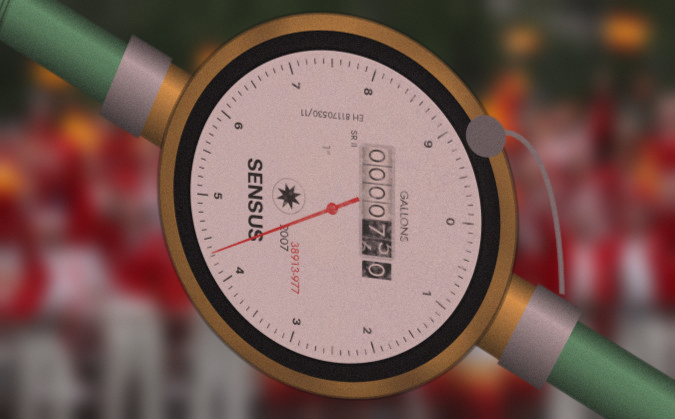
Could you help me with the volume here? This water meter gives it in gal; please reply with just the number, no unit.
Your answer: 754.3
